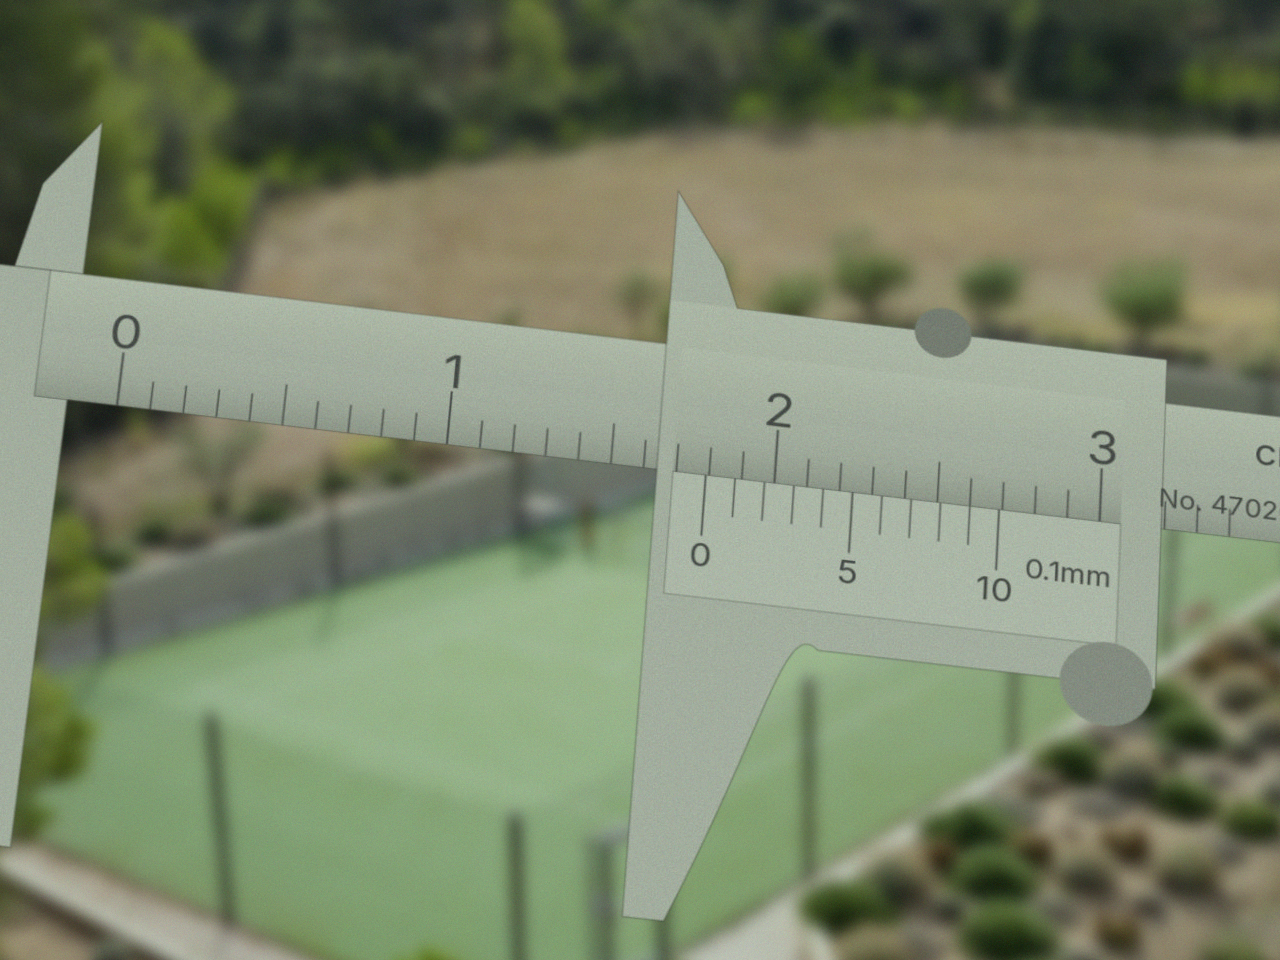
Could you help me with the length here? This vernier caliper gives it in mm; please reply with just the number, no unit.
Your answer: 17.9
